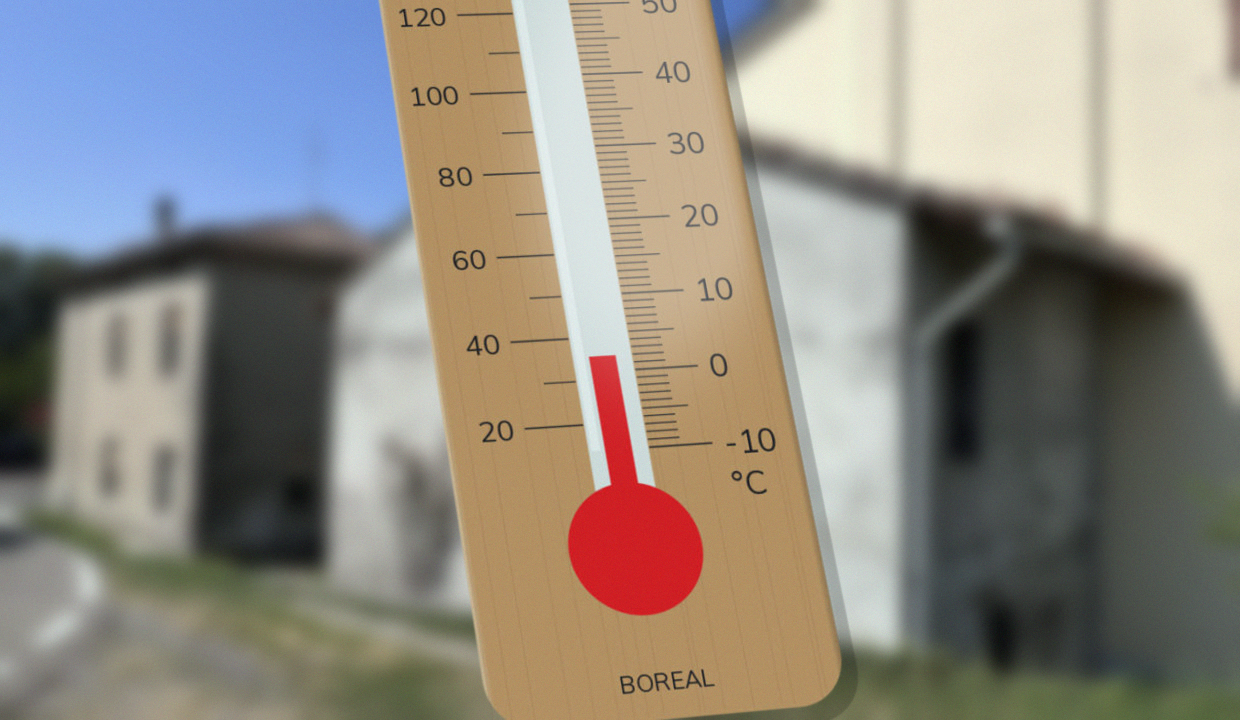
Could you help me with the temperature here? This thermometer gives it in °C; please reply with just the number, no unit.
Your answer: 2
